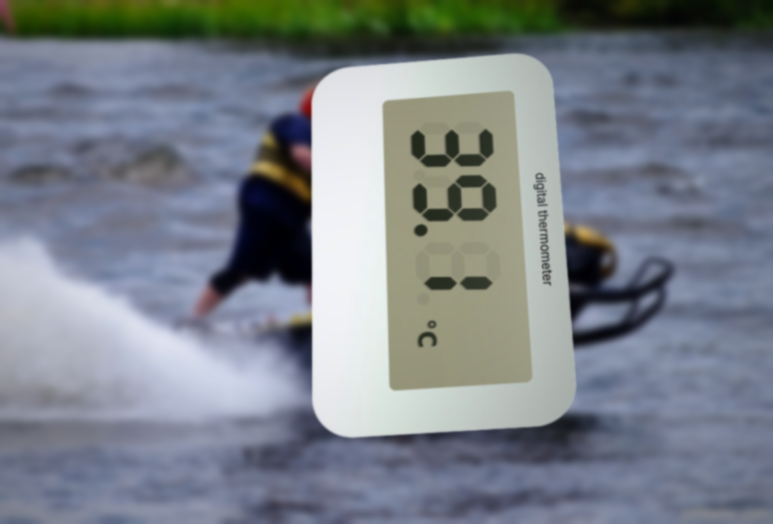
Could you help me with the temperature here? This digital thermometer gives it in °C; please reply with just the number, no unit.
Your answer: 39.1
